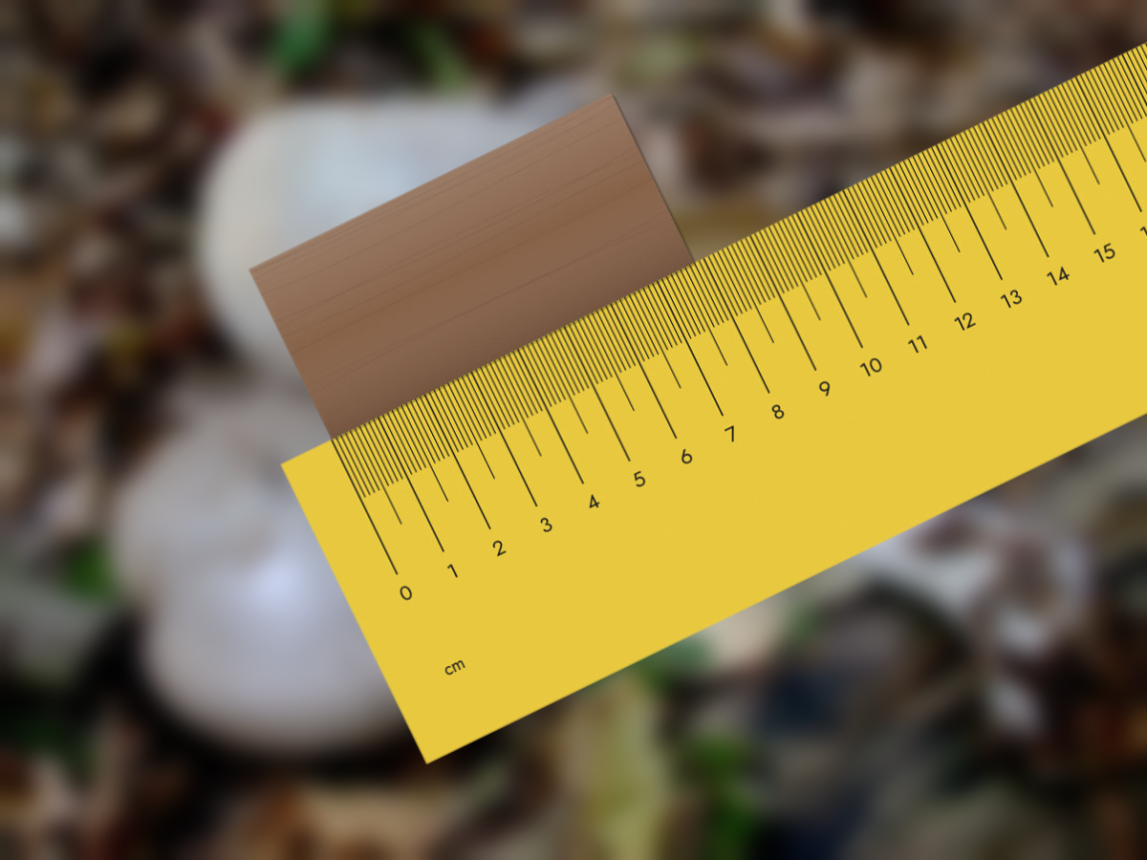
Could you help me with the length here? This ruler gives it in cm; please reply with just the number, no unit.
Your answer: 7.8
